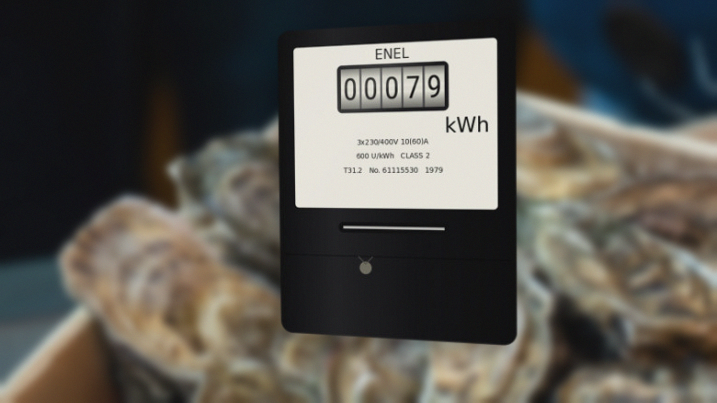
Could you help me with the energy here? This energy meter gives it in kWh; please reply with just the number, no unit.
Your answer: 79
